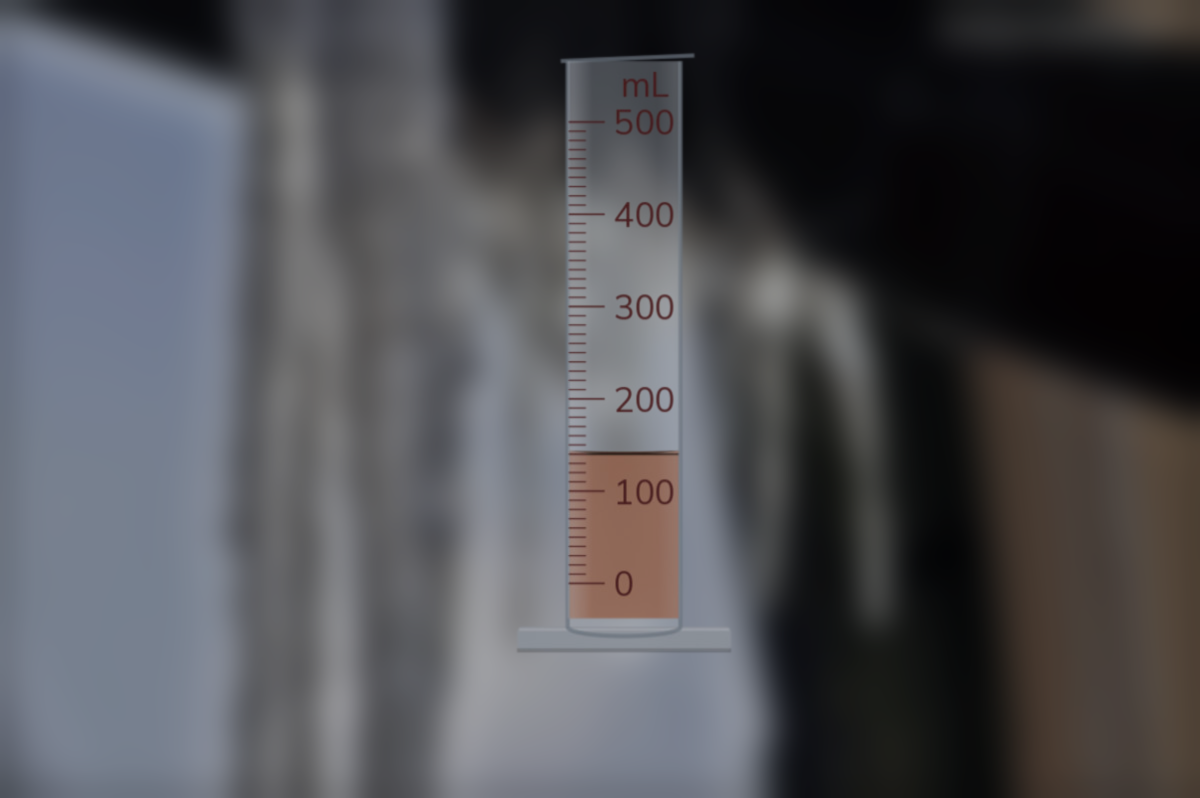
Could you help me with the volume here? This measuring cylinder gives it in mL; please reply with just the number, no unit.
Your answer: 140
